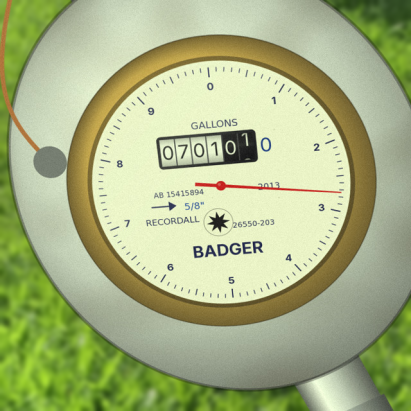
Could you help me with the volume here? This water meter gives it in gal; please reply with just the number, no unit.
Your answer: 701012.7
